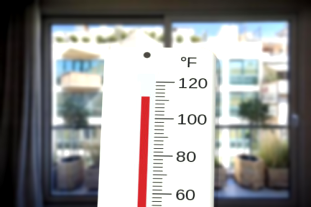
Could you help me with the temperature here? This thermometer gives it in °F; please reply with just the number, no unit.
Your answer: 112
